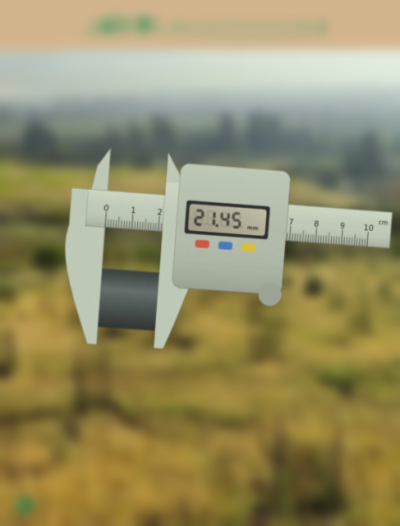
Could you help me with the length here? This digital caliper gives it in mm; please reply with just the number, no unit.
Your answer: 21.45
